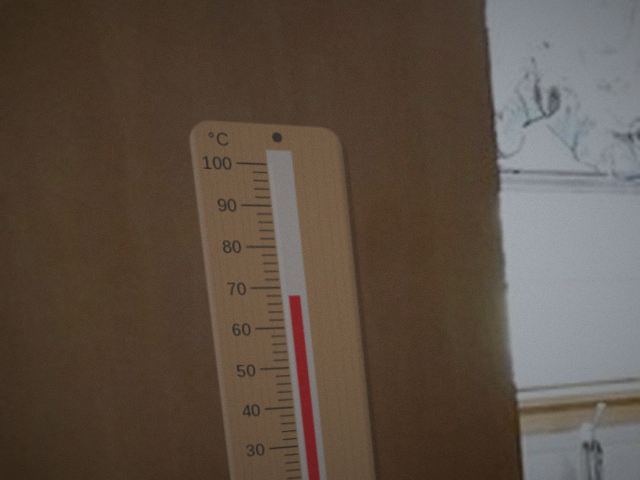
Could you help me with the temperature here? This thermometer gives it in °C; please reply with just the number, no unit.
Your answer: 68
